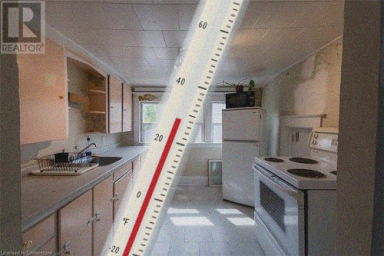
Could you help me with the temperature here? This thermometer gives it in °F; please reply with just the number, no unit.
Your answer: 28
